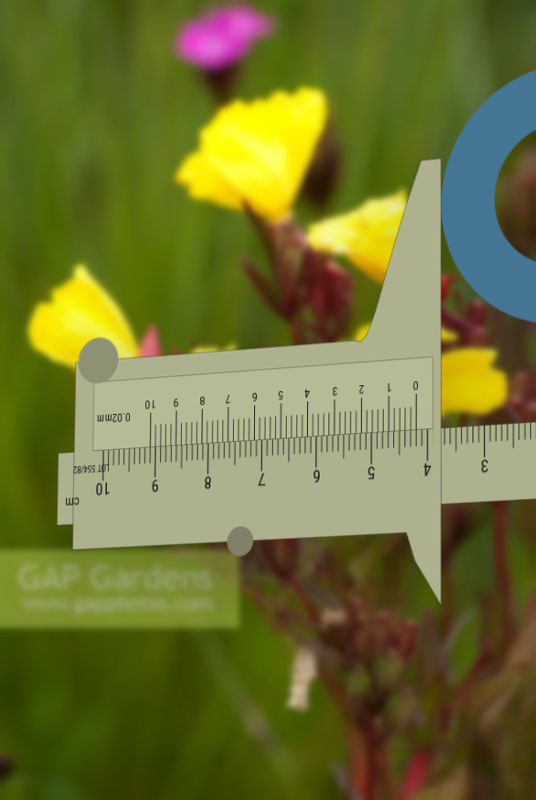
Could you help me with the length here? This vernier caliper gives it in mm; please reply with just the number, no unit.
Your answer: 42.0
